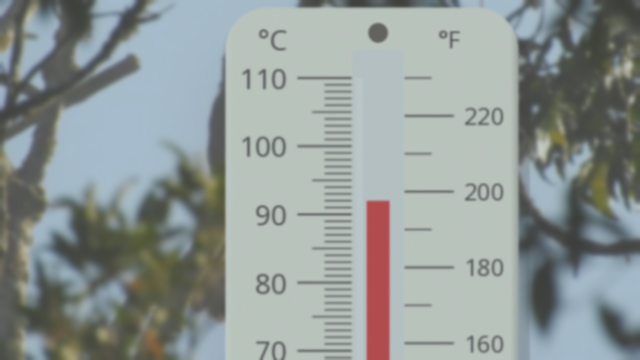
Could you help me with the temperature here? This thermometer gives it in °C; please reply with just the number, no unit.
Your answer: 92
